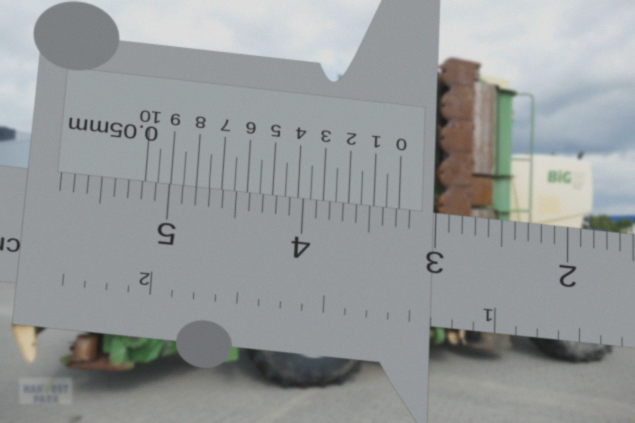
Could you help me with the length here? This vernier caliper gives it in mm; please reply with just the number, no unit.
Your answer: 32.8
